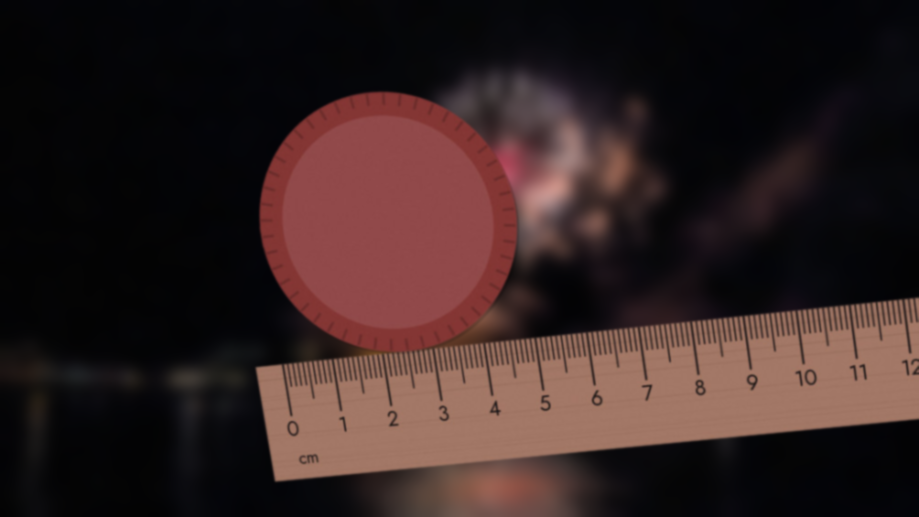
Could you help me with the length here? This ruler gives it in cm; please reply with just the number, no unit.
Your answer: 5
